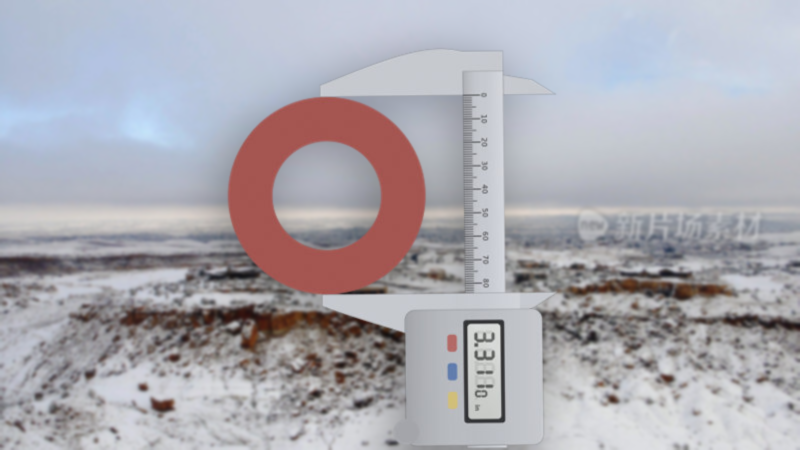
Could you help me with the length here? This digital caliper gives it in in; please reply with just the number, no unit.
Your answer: 3.3110
